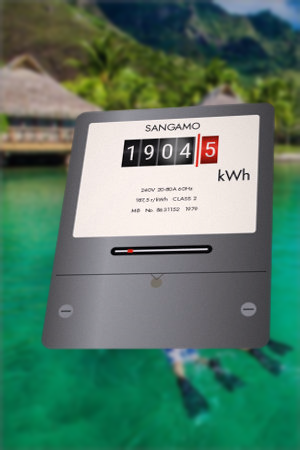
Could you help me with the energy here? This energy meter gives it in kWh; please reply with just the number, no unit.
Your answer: 1904.5
